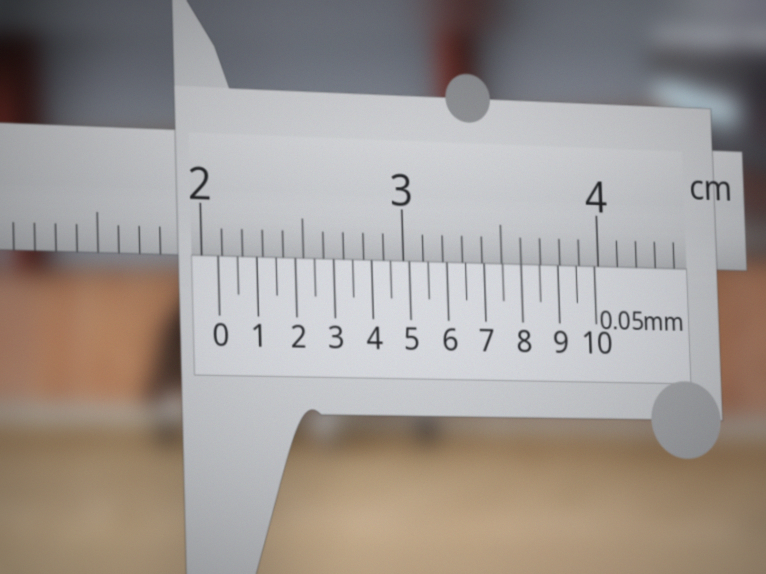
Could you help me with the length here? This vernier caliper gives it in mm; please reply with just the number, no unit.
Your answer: 20.8
